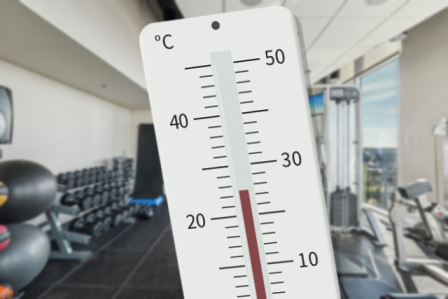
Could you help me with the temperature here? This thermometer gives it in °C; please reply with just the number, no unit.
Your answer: 25
